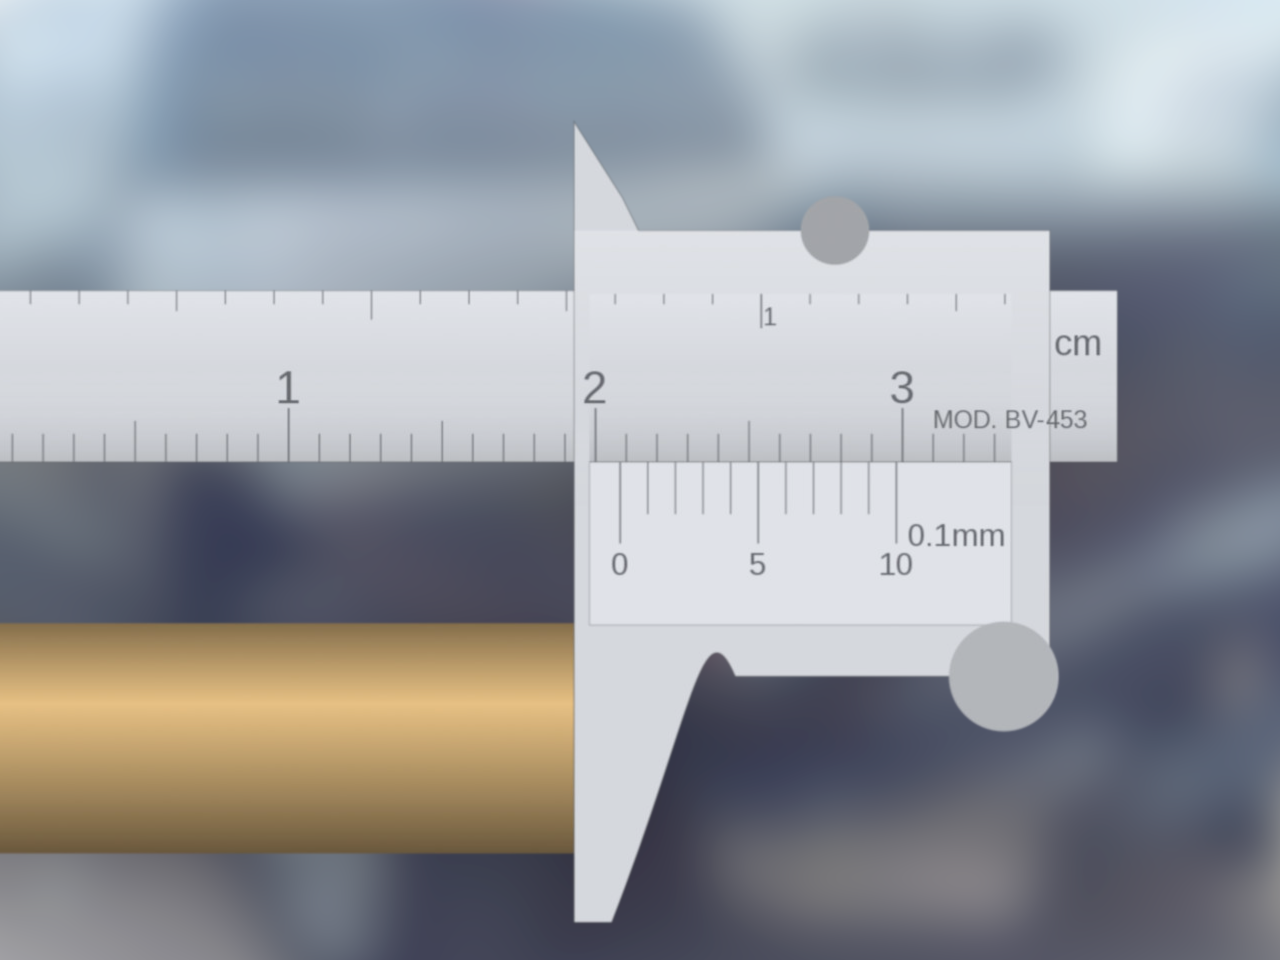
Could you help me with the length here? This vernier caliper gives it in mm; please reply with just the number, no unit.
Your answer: 20.8
